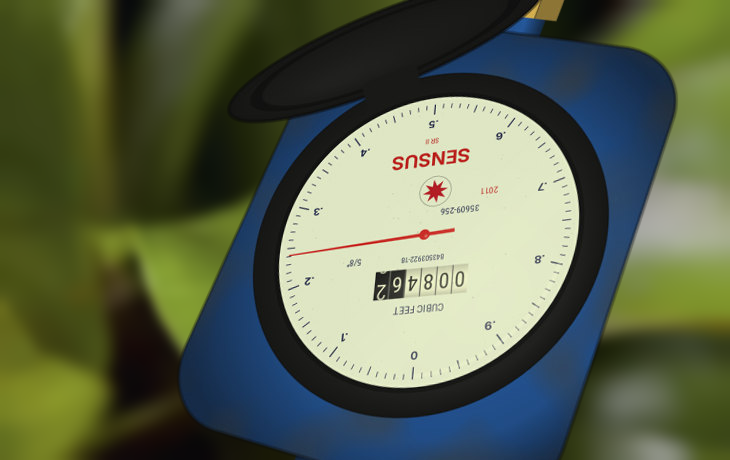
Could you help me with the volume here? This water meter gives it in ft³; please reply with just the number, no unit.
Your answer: 8462.24
